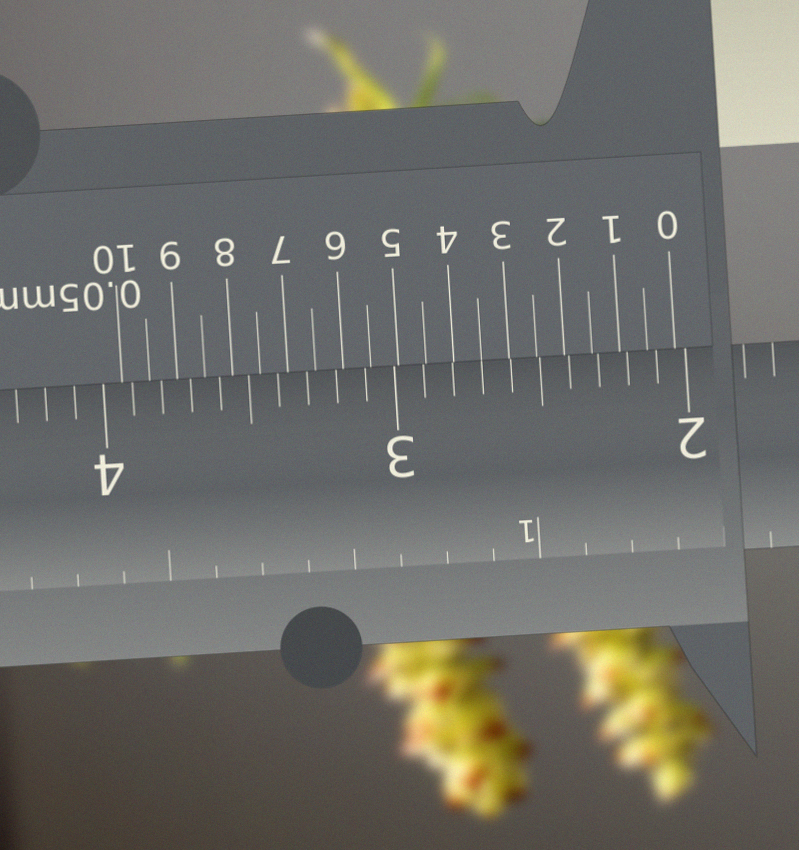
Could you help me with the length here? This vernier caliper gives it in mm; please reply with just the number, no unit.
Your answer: 20.35
